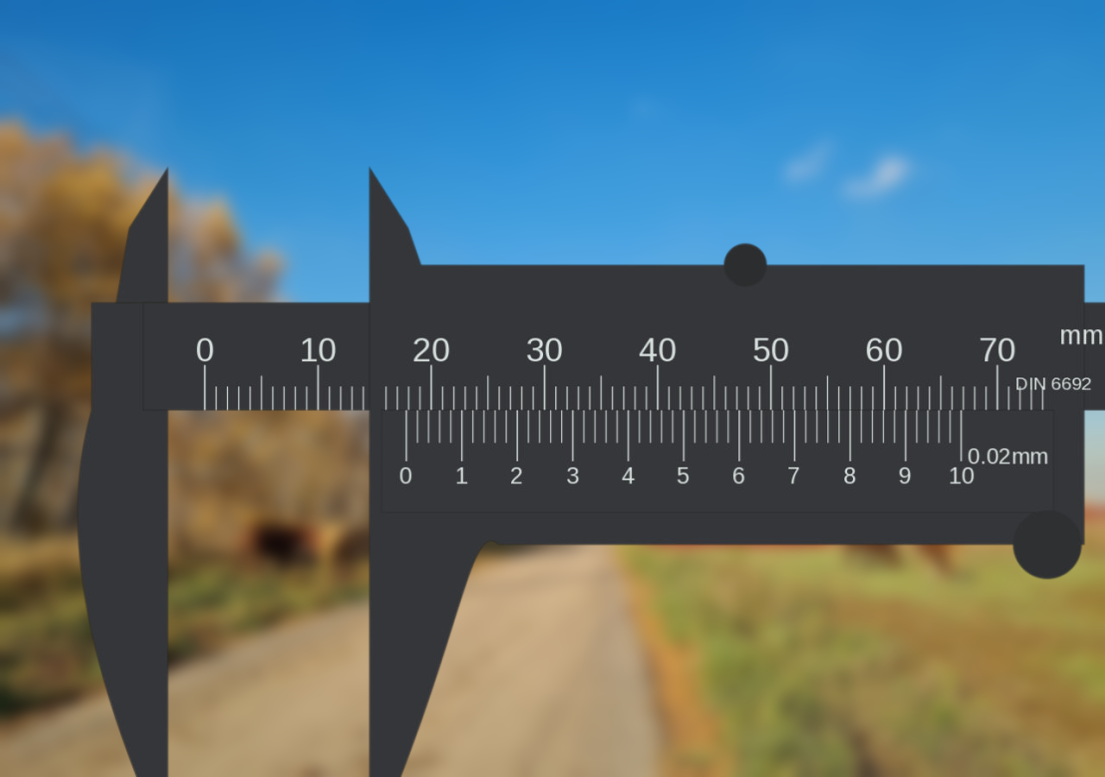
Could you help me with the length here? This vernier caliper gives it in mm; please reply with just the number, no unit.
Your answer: 17.8
